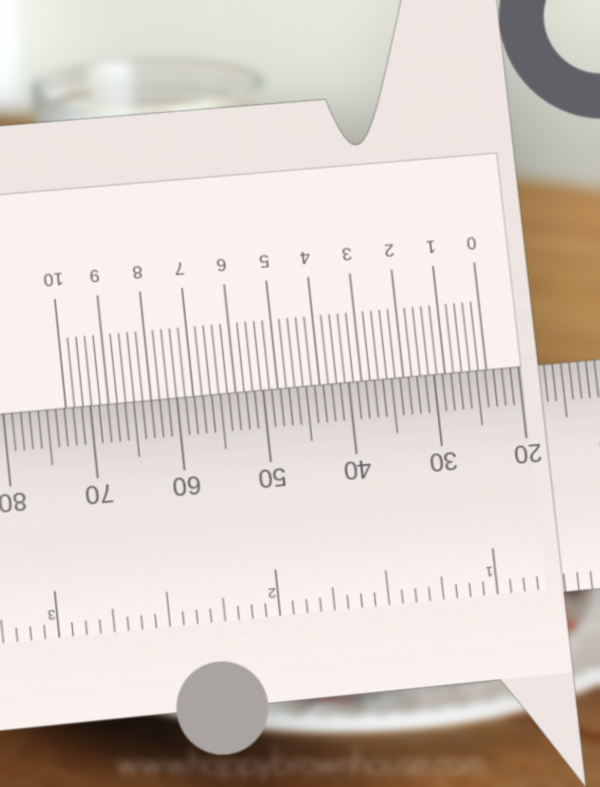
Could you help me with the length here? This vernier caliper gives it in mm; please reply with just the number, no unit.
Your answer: 23.8
